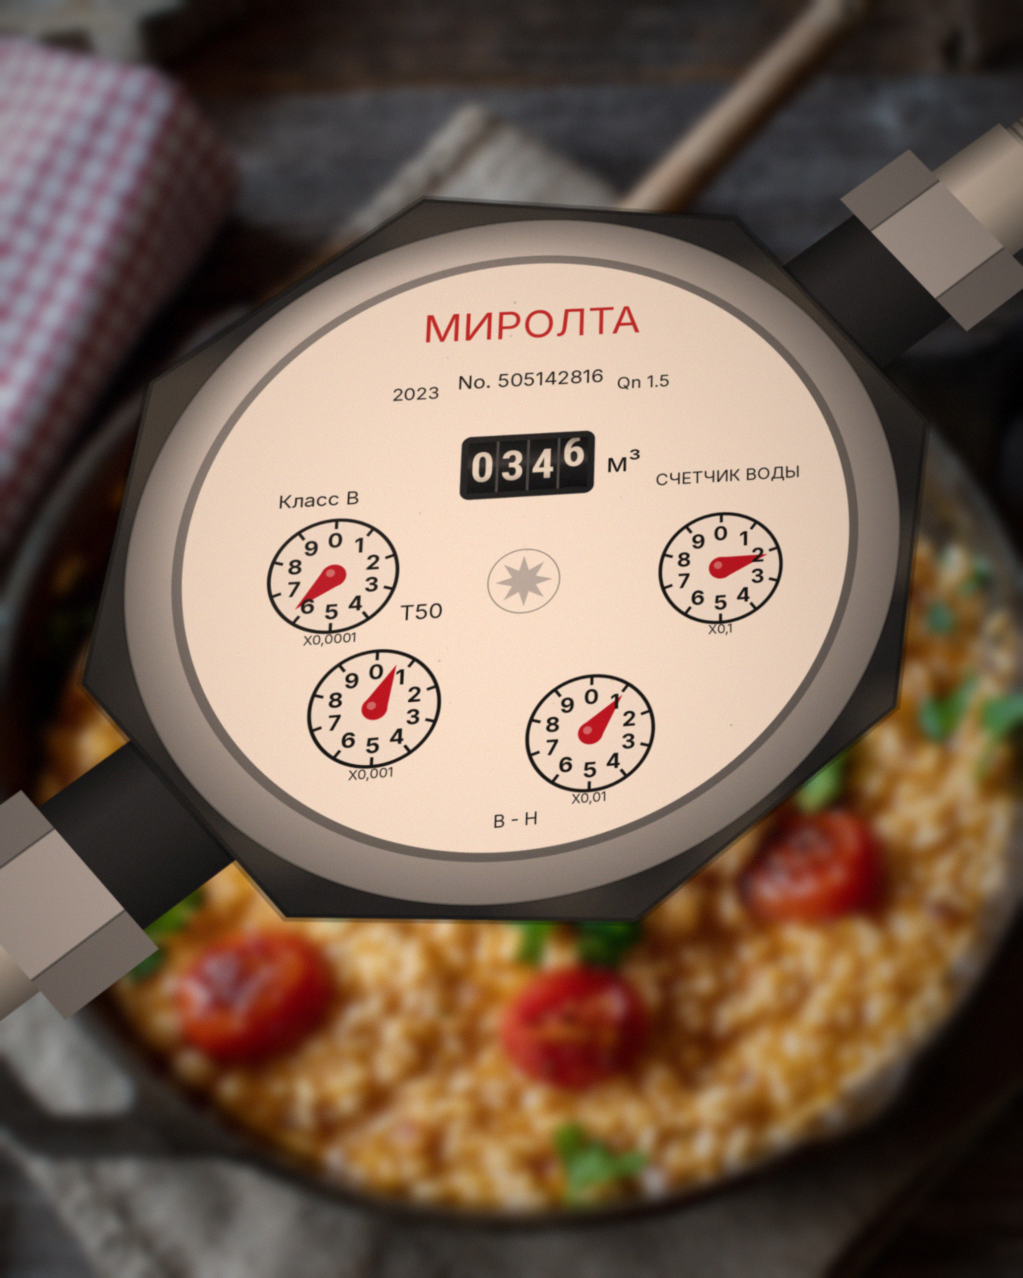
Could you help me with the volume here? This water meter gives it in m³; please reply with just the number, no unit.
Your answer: 346.2106
